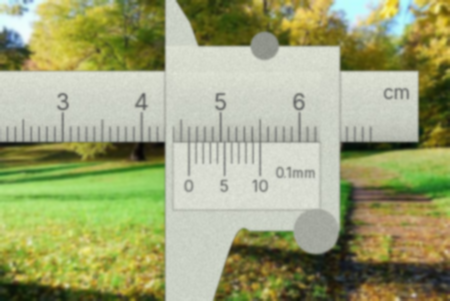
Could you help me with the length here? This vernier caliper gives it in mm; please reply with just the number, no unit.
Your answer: 46.0
